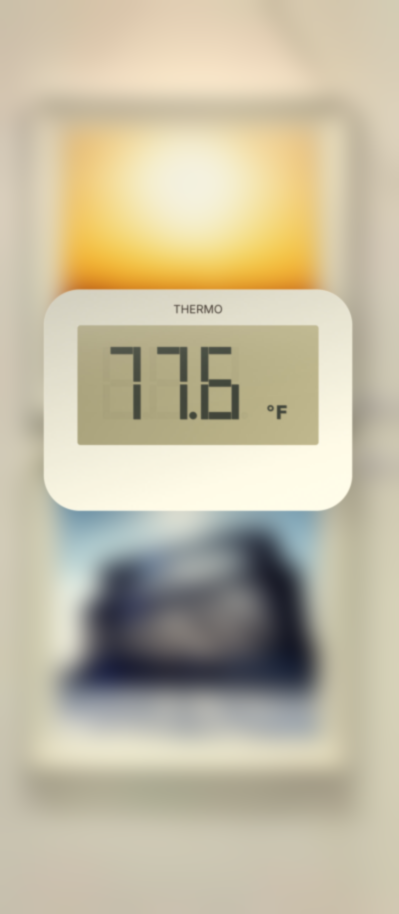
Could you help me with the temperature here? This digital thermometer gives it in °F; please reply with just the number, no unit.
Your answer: 77.6
